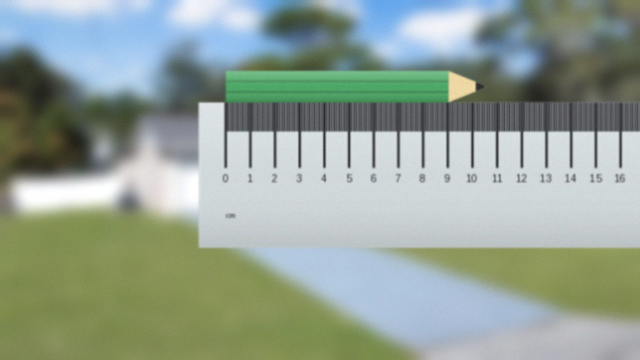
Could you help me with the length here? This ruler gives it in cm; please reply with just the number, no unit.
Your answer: 10.5
